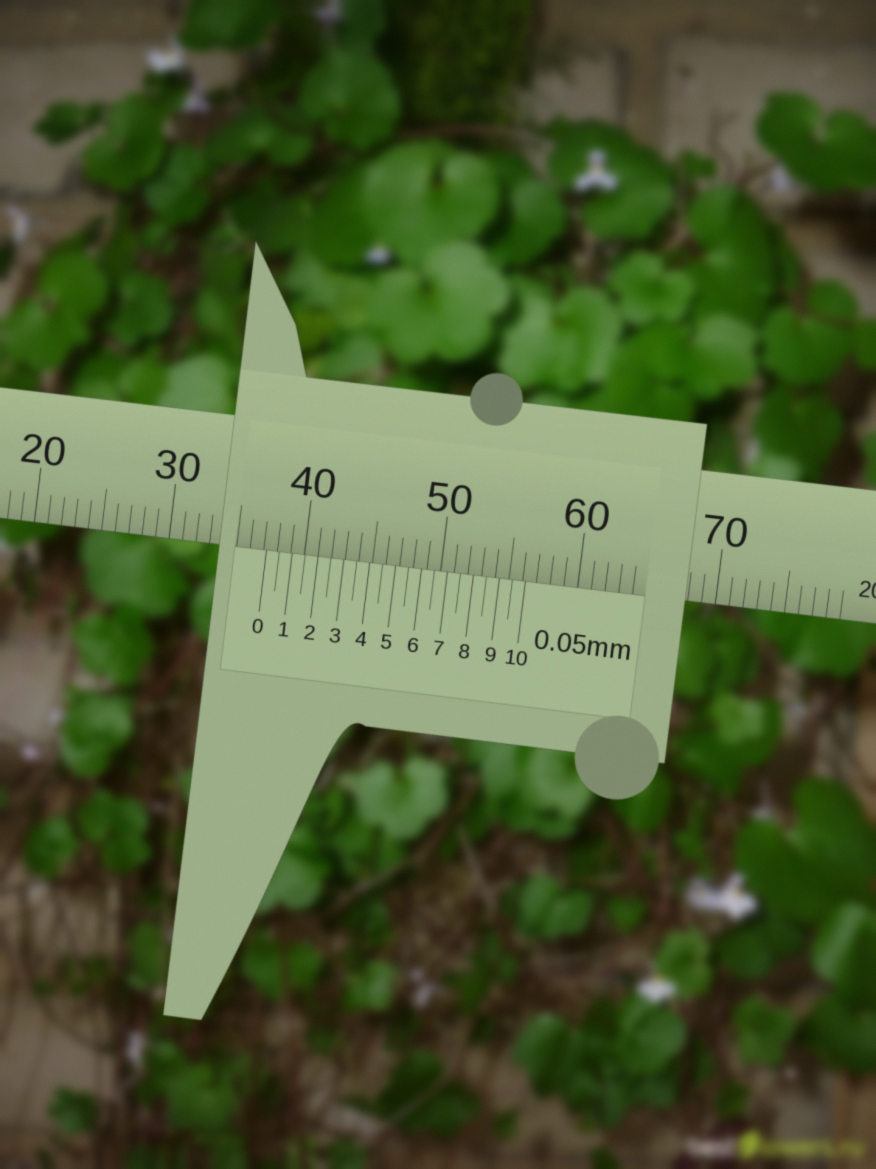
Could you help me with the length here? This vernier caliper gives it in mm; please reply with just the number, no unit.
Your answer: 37.2
